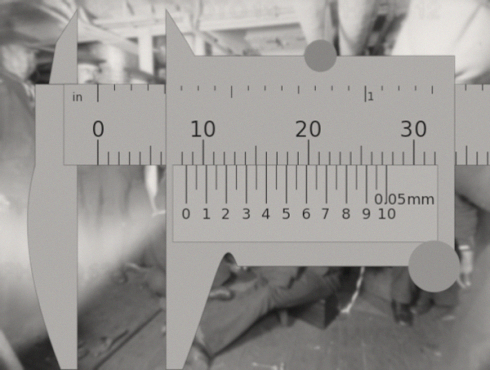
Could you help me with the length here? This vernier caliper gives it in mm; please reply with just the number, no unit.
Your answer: 8.4
